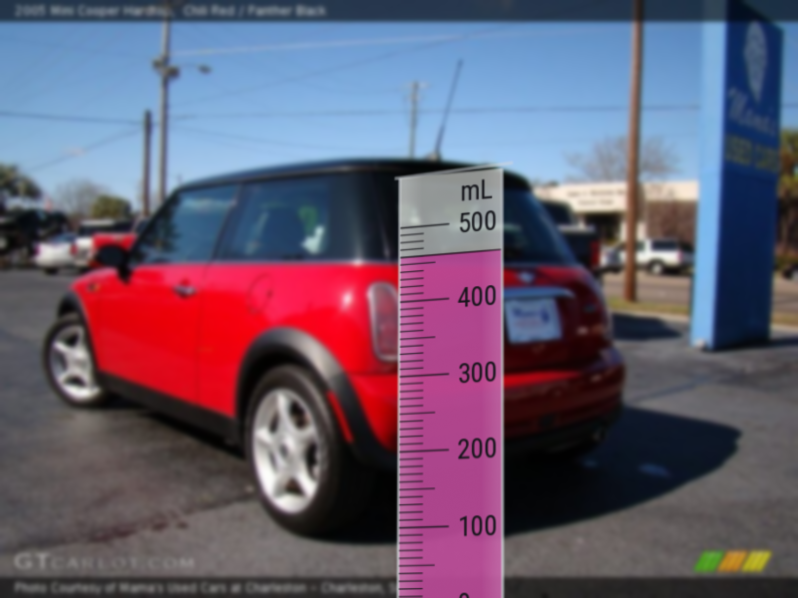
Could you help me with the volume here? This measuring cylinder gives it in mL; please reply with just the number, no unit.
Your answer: 460
